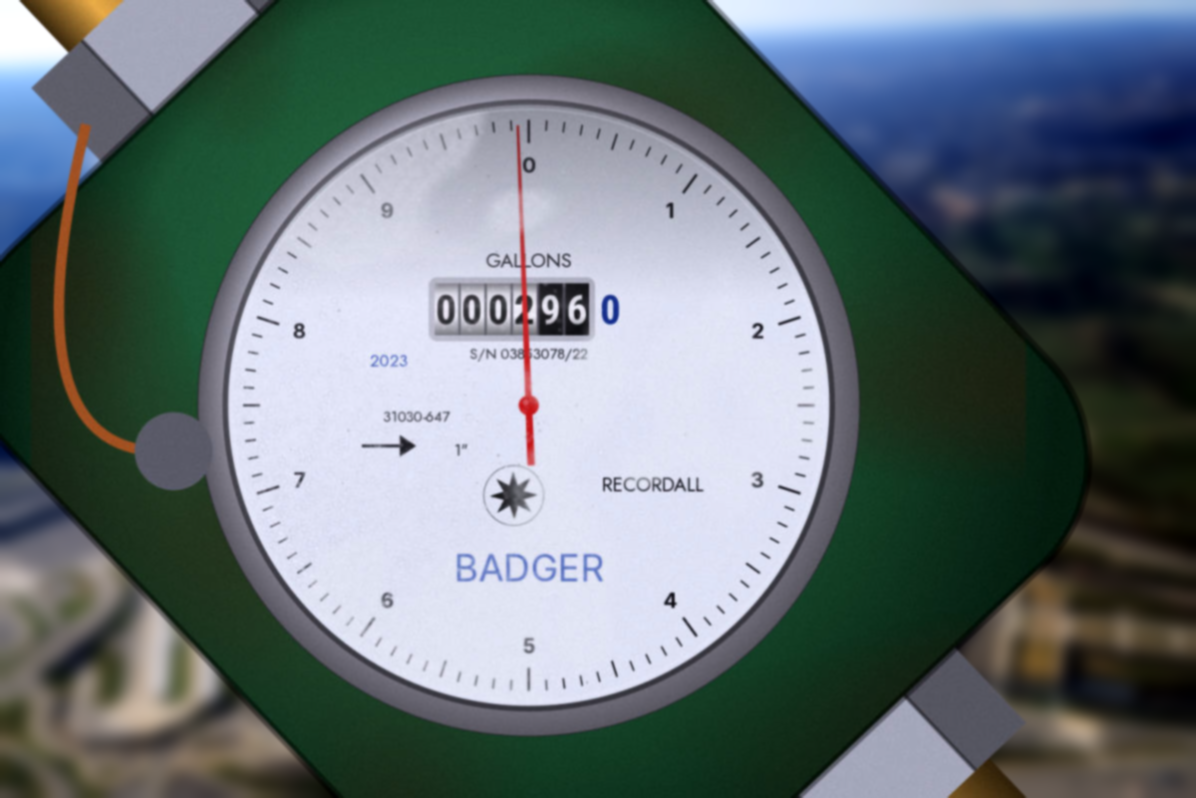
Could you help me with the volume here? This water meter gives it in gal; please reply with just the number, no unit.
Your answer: 2959.9
